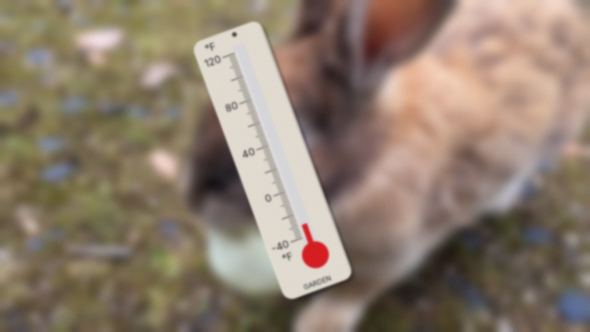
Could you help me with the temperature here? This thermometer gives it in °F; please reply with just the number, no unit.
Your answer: -30
